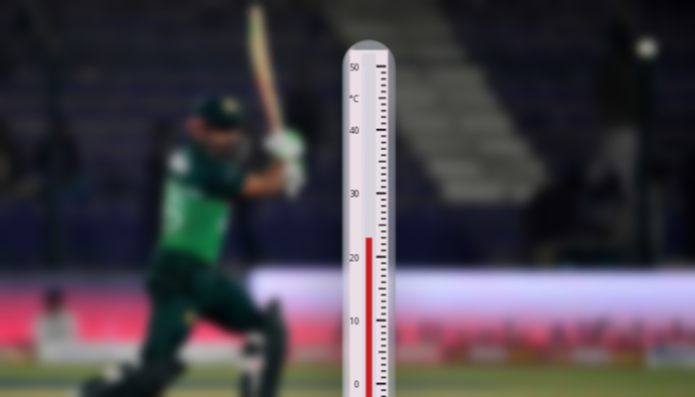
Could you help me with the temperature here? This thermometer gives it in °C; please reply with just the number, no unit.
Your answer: 23
